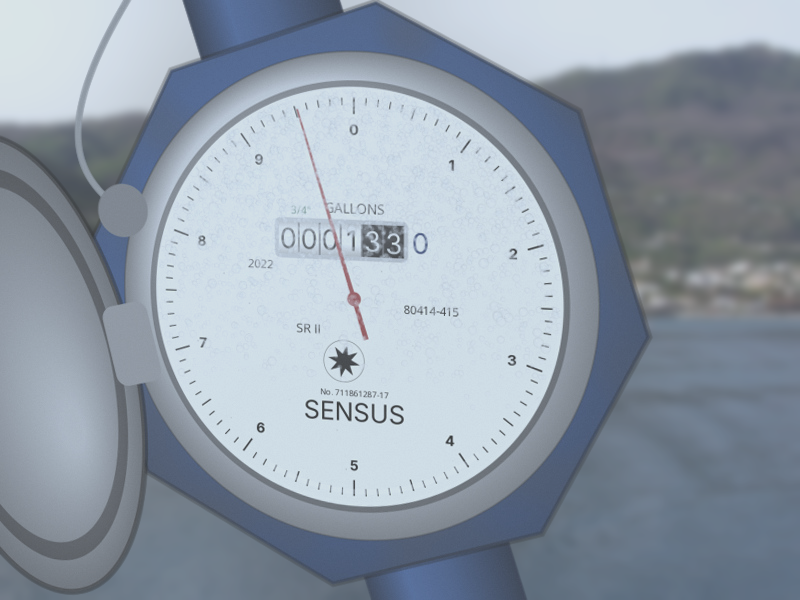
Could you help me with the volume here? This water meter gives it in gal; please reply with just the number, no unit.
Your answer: 1329.5
